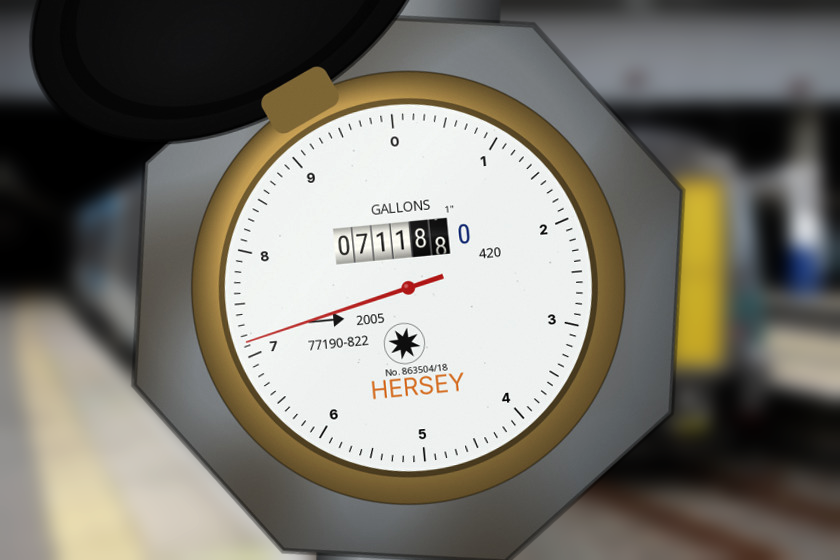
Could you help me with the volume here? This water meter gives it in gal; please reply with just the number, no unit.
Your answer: 711877.1
